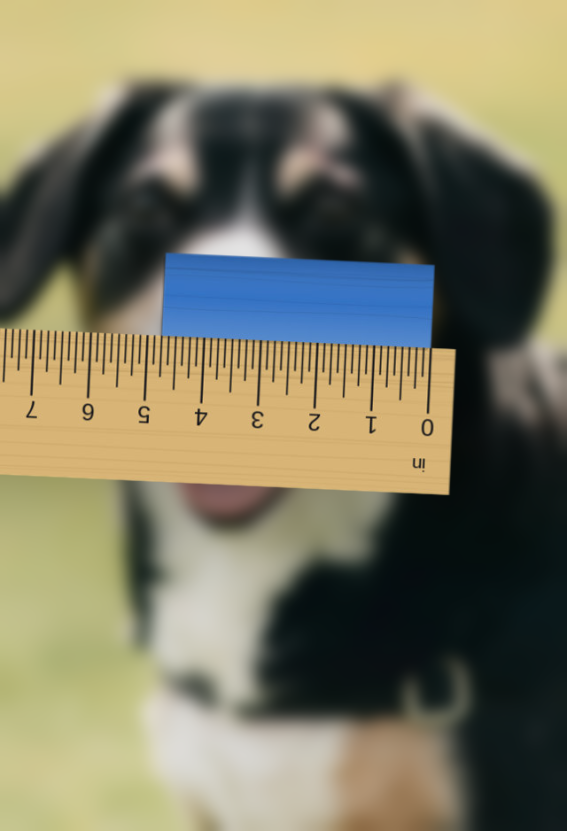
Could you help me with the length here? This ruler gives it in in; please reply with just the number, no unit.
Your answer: 4.75
